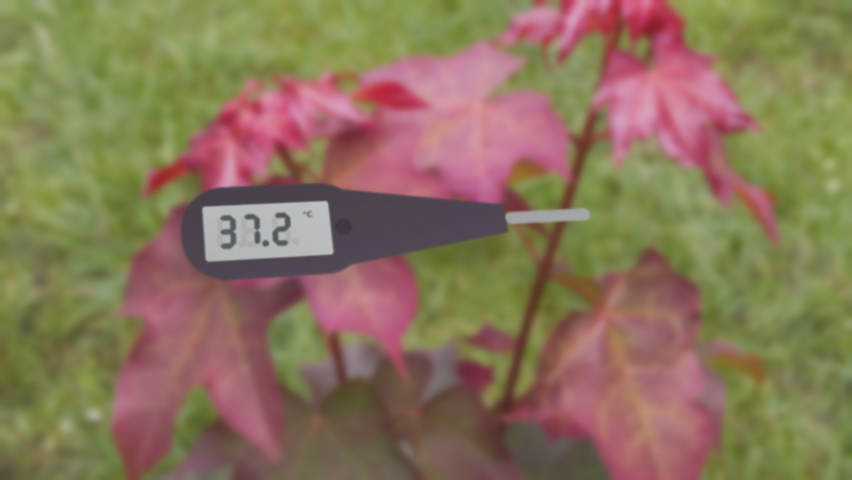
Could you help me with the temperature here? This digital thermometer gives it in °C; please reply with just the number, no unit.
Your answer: 37.2
